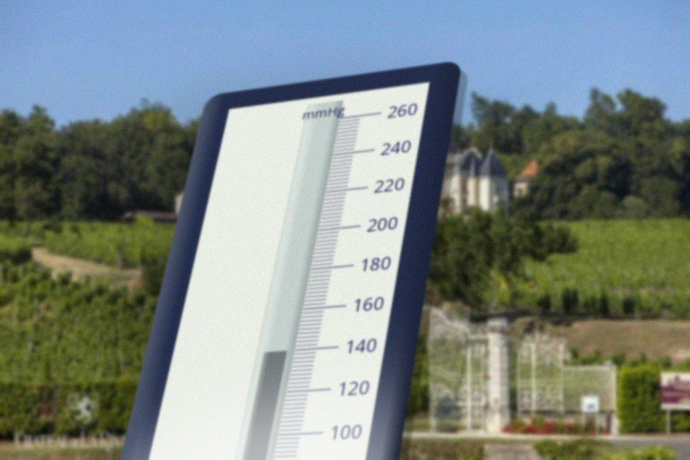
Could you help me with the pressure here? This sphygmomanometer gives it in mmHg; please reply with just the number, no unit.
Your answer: 140
